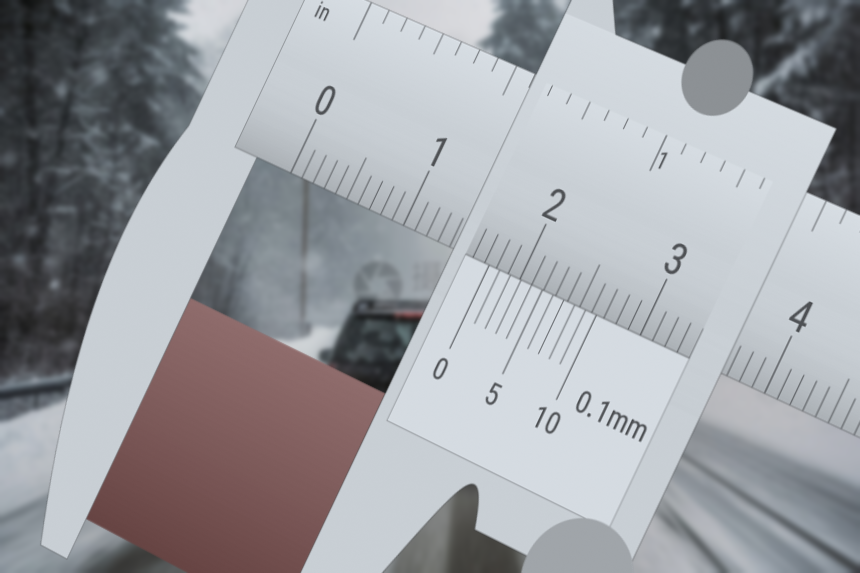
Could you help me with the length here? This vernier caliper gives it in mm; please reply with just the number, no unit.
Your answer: 17.4
